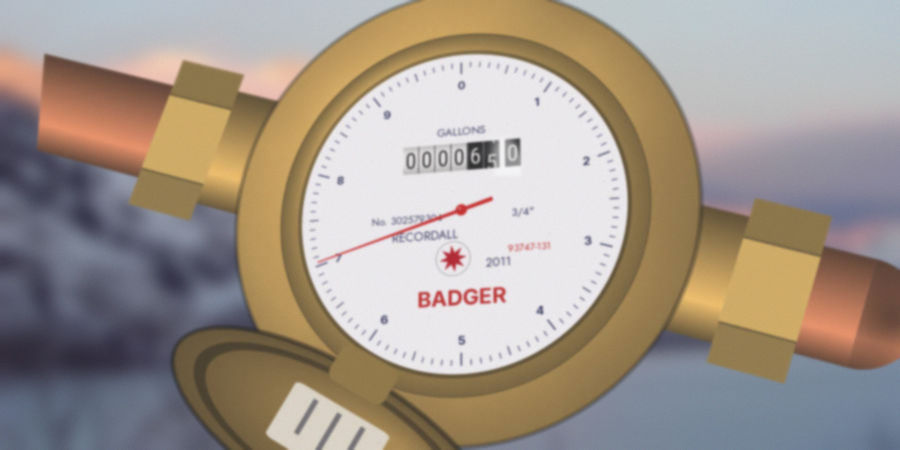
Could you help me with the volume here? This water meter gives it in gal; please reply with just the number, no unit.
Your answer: 647.0
